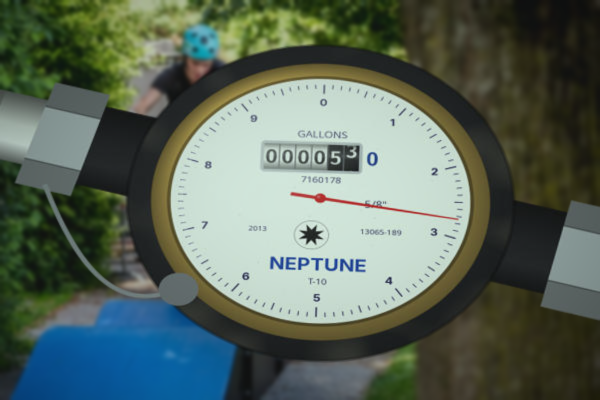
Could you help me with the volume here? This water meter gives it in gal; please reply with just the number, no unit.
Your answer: 532.7
